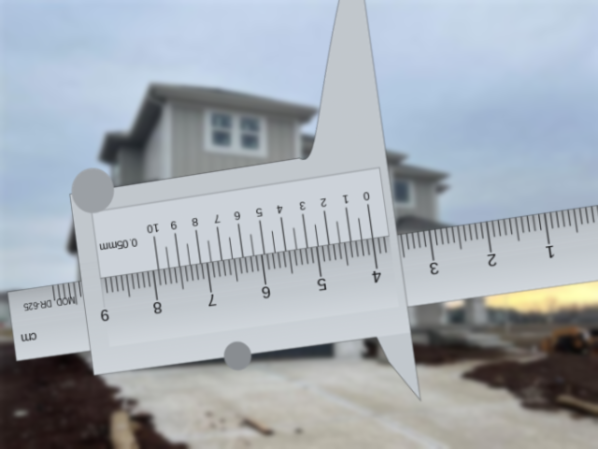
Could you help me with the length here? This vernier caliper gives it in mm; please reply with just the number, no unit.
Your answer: 40.0
